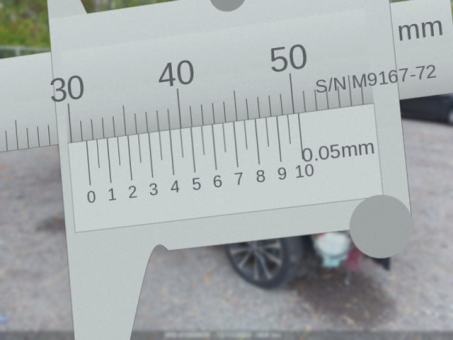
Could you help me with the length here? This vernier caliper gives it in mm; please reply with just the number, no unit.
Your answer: 31.4
